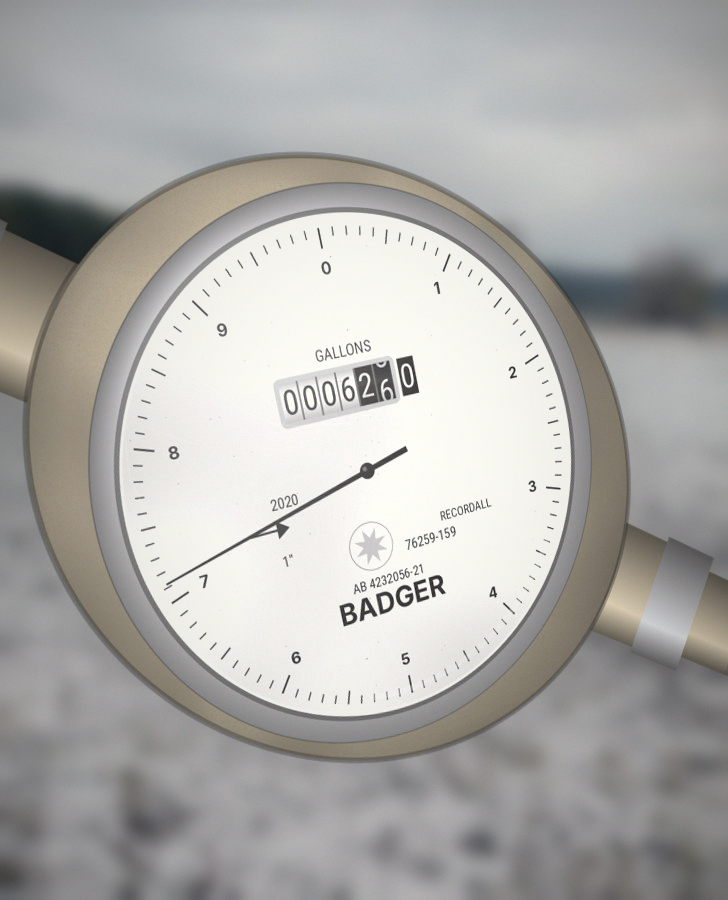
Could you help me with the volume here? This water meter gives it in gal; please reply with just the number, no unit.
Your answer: 6257.1
